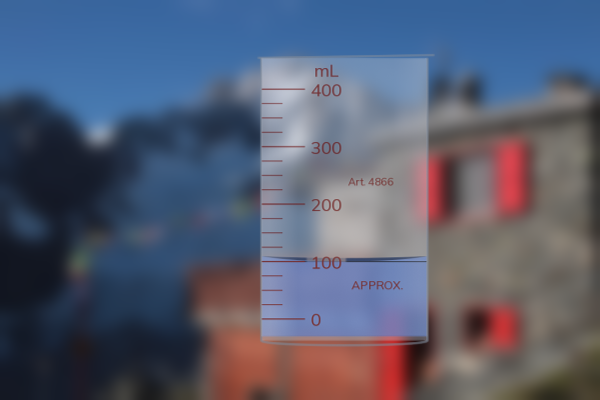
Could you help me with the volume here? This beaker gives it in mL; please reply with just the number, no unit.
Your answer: 100
